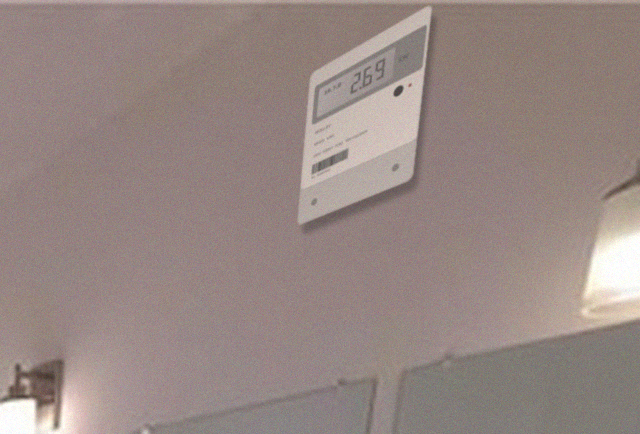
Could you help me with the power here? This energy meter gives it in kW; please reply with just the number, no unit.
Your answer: 2.69
